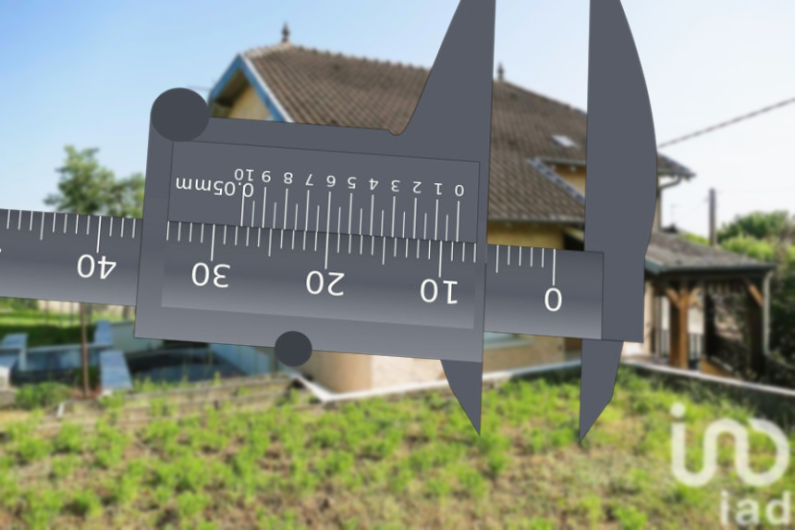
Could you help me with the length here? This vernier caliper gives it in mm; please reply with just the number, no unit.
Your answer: 8.6
